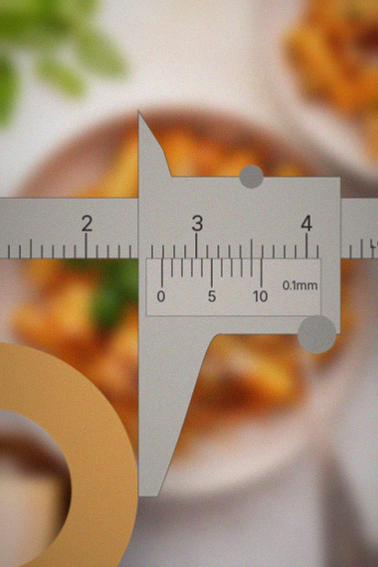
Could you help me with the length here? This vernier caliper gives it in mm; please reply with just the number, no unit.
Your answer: 26.9
